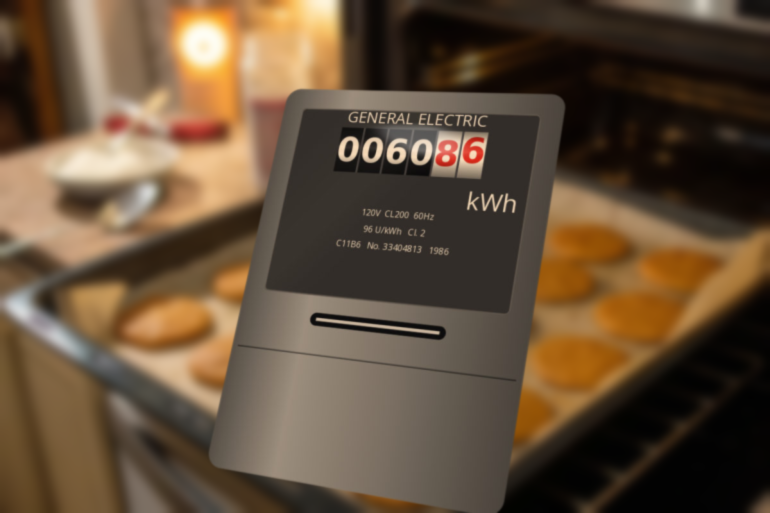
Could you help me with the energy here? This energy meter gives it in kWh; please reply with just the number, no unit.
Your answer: 60.86
